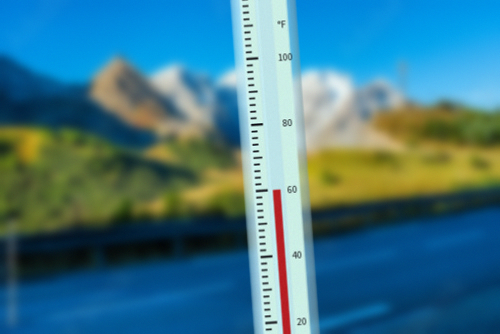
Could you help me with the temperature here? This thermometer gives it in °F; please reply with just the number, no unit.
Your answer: 60
